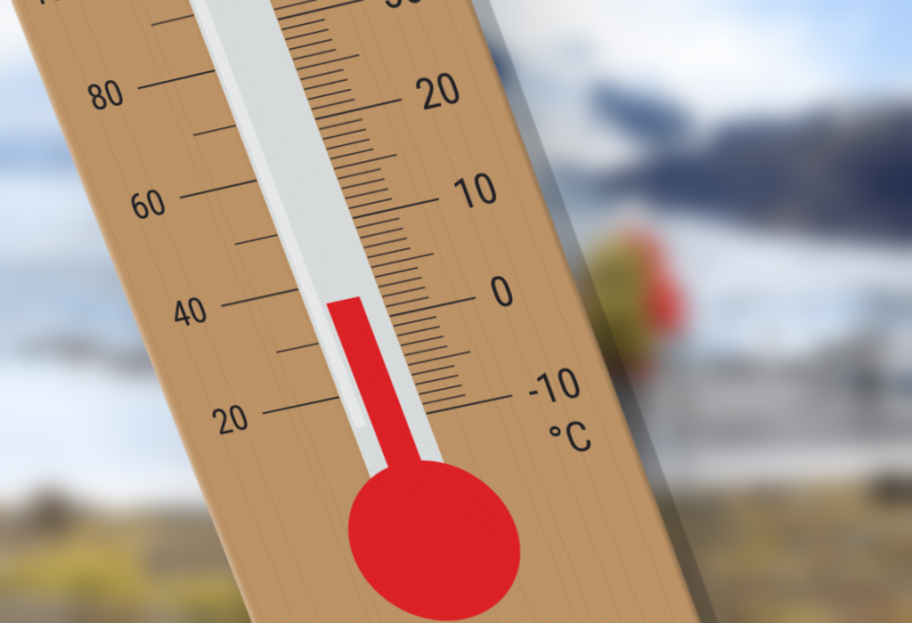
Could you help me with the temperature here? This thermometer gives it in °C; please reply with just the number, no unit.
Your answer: 2.5
